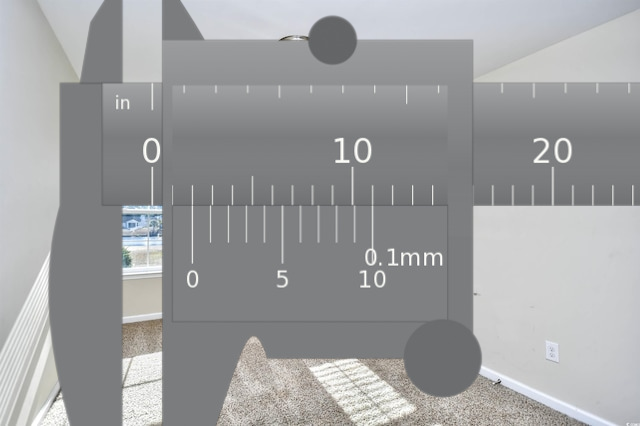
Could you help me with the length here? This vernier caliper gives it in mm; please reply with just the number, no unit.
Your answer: 2.0
